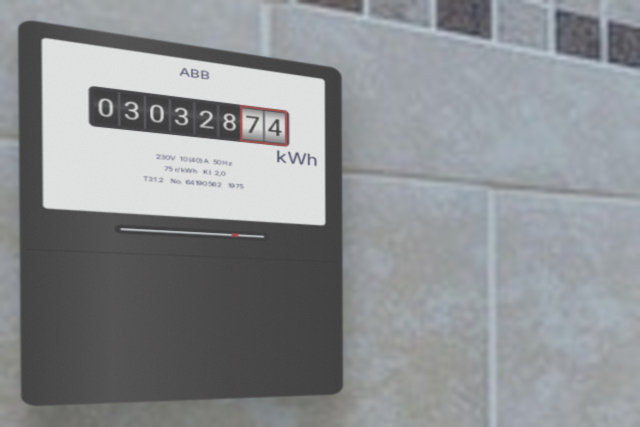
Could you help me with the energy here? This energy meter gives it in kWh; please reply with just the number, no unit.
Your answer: 30328.74
